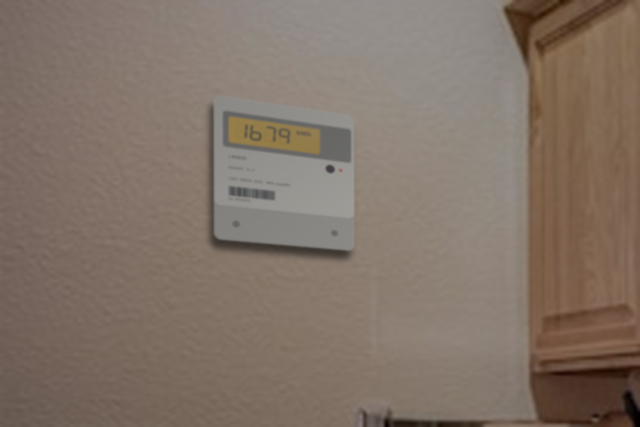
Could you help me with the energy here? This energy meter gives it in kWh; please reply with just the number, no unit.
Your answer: 1679
